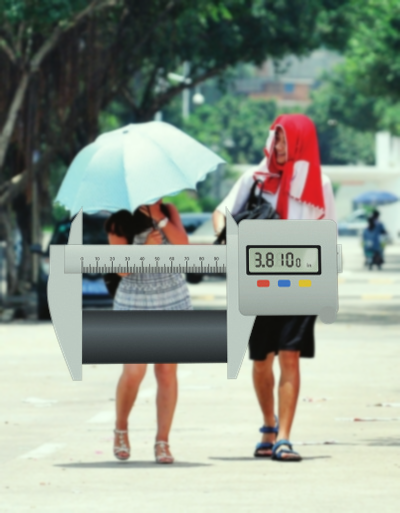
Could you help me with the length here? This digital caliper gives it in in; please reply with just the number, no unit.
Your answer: 3.8100
